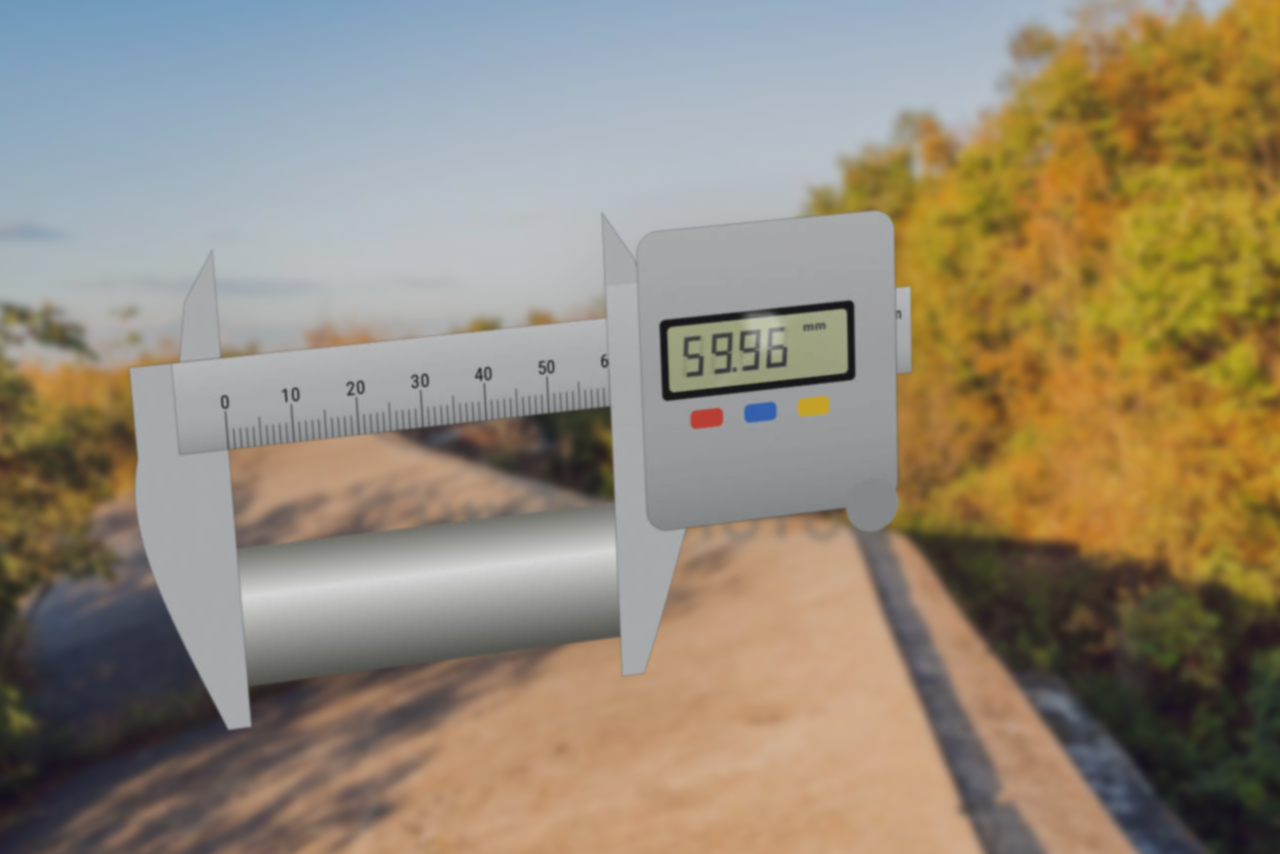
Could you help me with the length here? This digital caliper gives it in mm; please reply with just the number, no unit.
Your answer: 59.96
